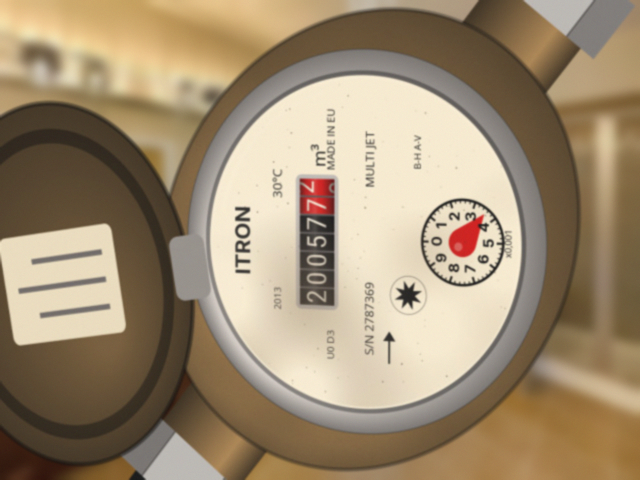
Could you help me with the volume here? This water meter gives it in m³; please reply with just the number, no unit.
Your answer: 20057.723
